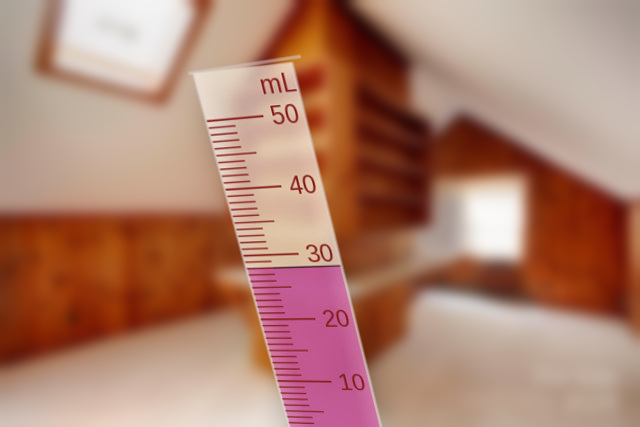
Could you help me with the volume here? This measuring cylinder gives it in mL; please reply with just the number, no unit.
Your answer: 28
